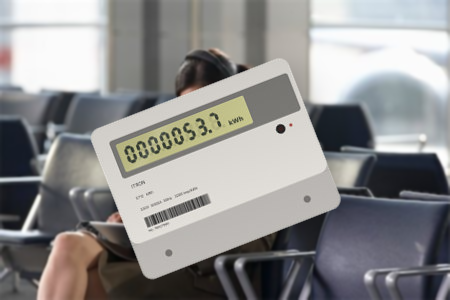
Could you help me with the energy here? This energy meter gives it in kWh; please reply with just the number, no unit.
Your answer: 53.7
